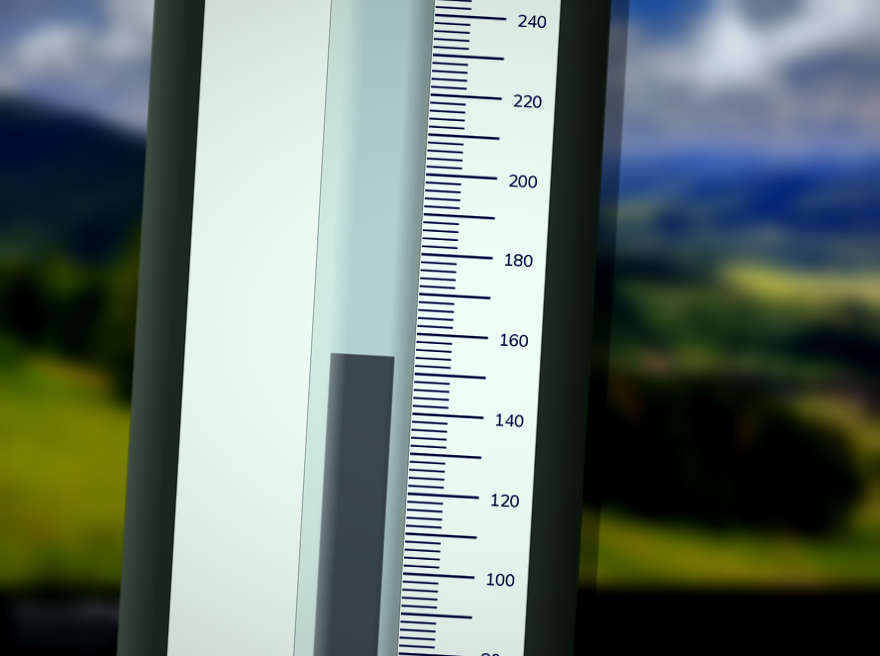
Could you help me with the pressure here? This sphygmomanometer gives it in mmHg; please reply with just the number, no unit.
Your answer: 154
